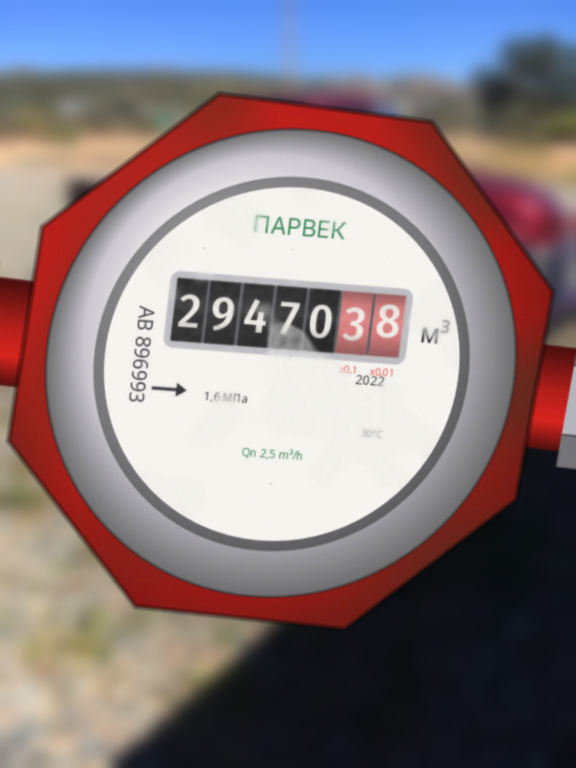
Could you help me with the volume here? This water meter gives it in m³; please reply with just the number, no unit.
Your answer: 29470.38
